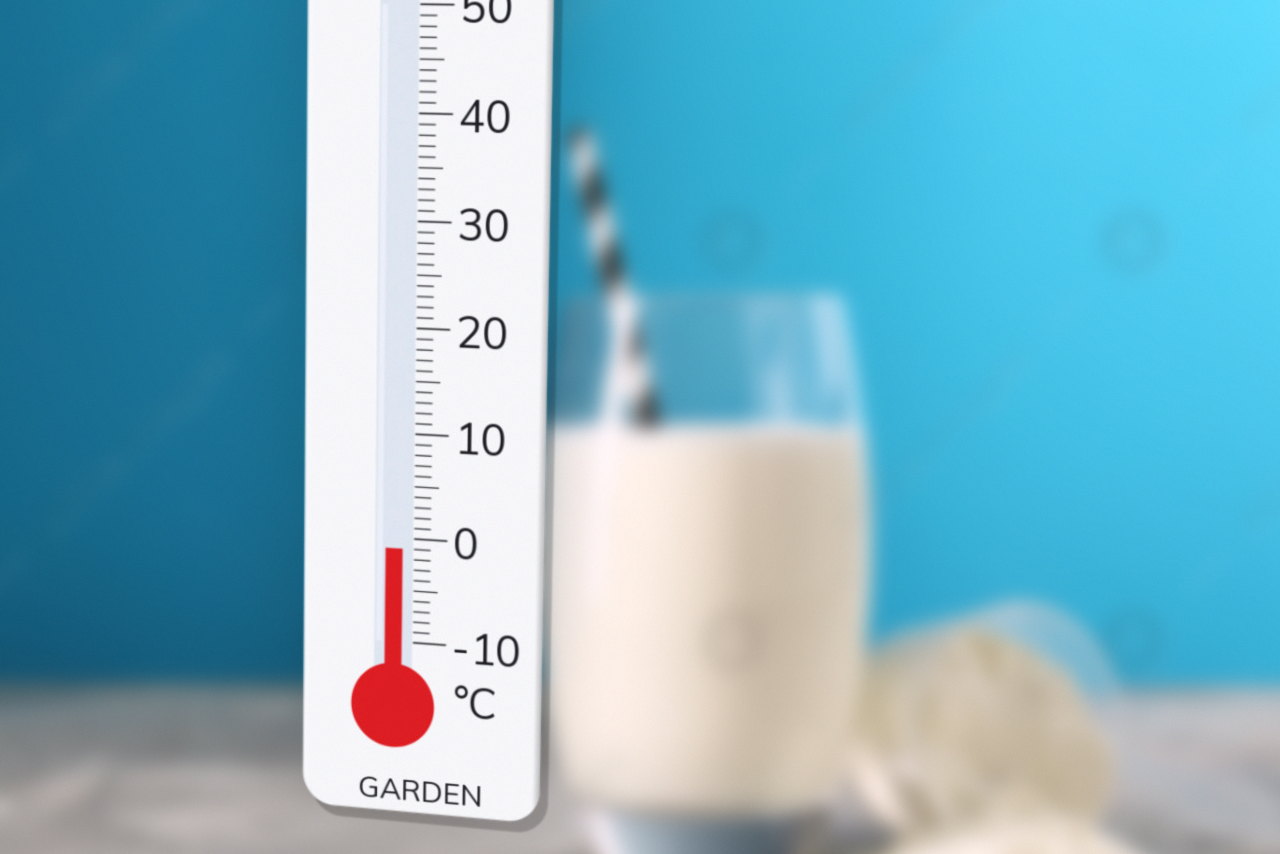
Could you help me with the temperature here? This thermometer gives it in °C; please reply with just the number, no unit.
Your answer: -1
